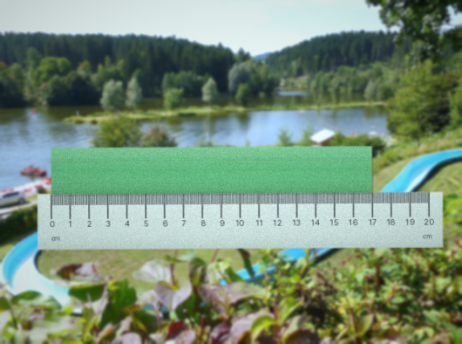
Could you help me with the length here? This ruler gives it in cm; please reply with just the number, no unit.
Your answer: 17
